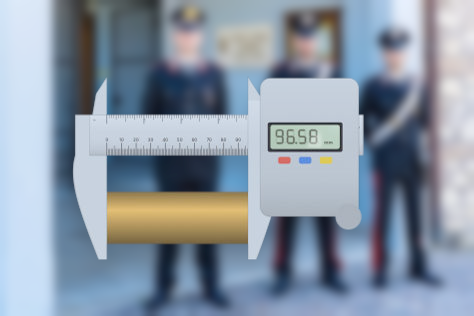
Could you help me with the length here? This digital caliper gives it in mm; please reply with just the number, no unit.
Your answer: 96.58
